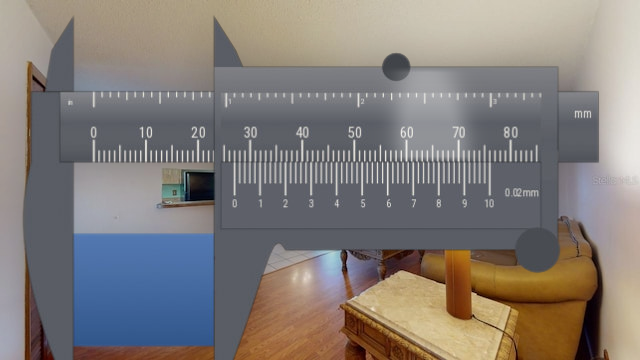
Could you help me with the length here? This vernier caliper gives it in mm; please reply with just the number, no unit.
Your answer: 27.0
